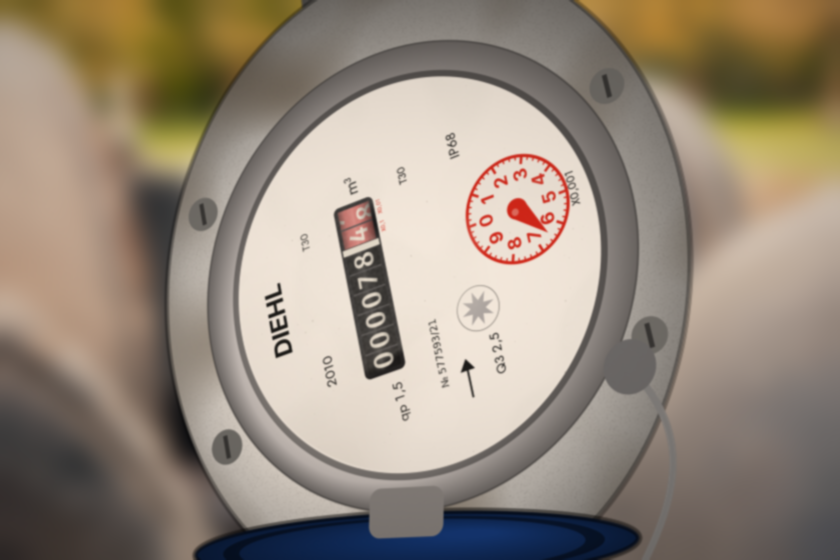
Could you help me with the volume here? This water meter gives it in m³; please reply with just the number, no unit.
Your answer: 78.476
